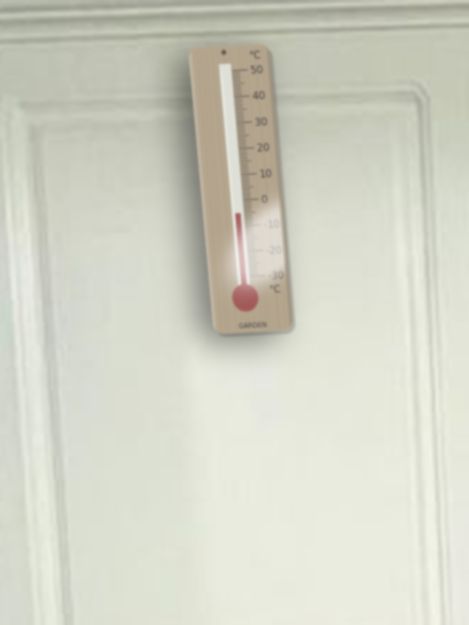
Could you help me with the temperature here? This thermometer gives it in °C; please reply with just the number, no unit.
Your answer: -5
